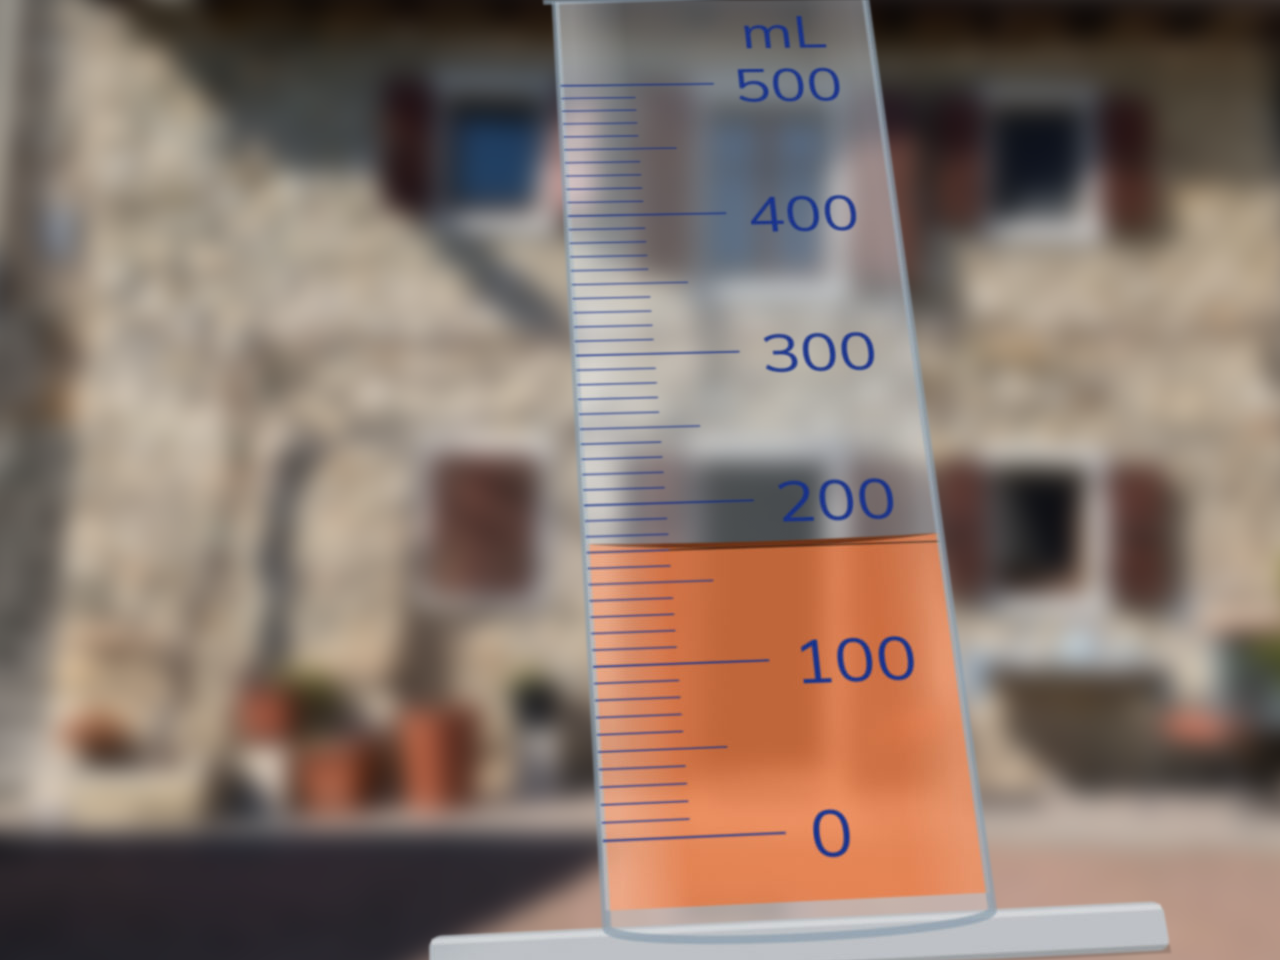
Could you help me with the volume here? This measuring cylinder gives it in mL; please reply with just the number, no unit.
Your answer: 170
